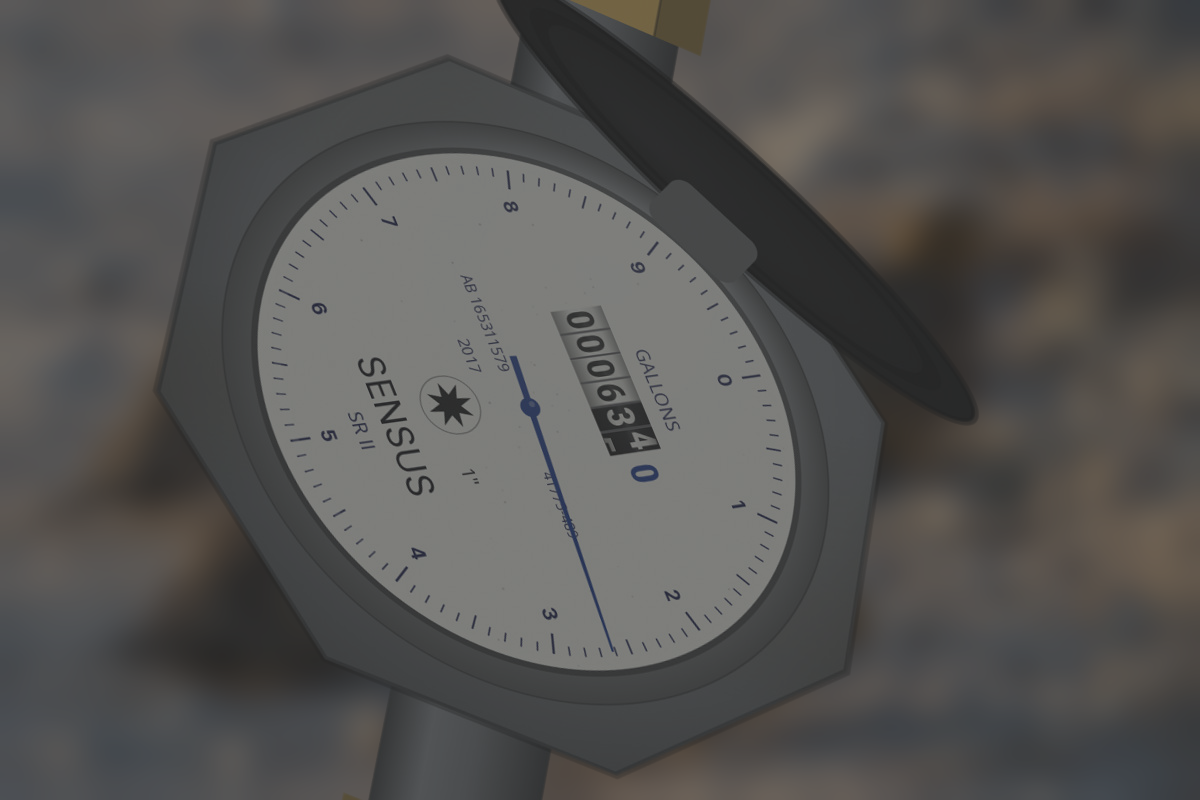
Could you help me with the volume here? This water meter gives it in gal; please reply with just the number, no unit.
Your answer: 6342.6
